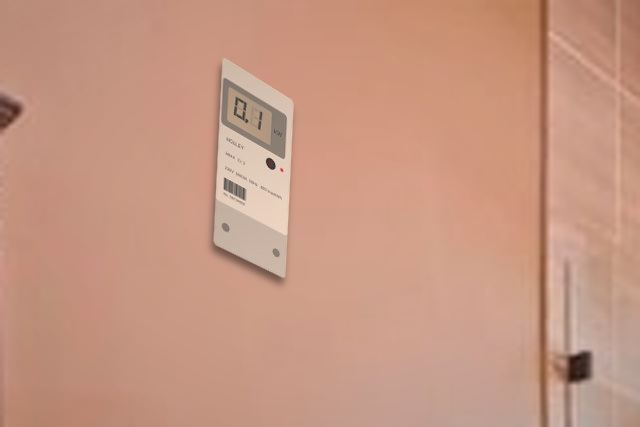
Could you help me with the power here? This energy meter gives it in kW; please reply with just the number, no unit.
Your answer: 0.1
